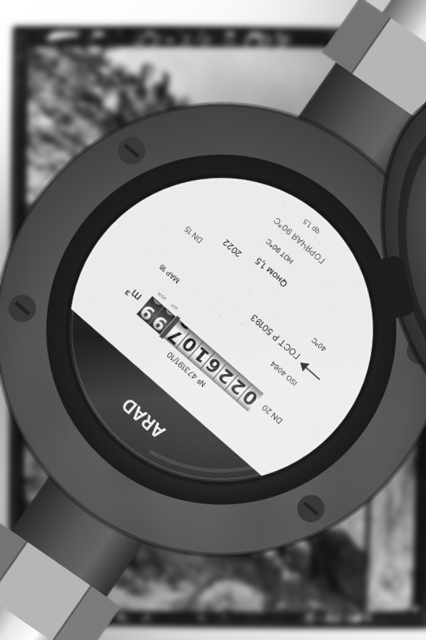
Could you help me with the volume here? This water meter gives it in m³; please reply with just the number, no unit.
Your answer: 226107.99
